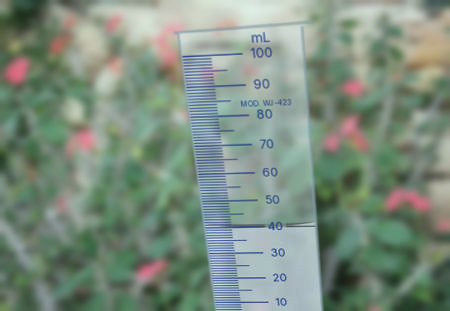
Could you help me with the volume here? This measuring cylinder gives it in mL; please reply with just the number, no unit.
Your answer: 40
